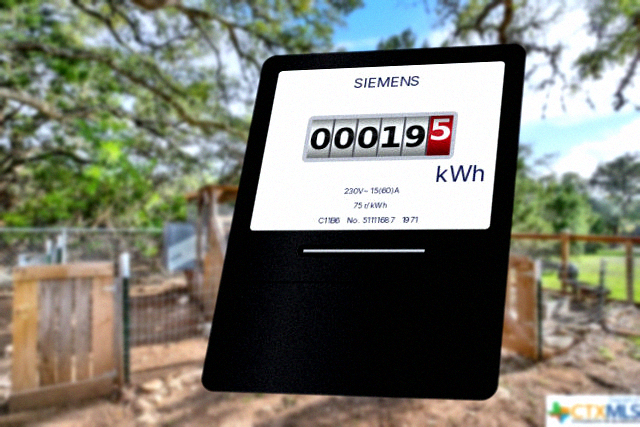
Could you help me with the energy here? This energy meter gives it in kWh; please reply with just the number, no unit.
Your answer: 19.5
